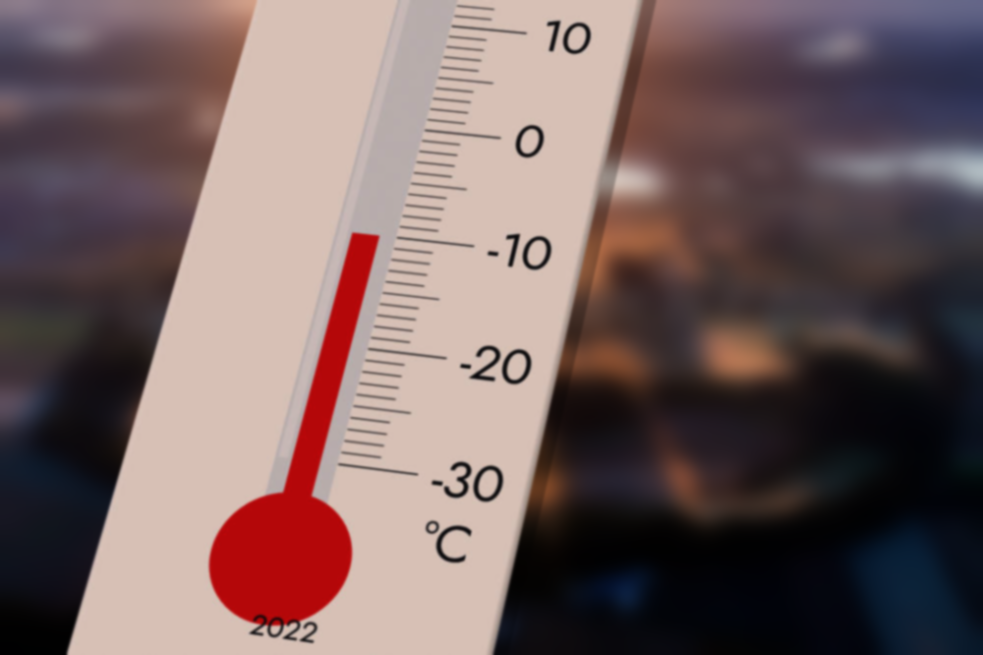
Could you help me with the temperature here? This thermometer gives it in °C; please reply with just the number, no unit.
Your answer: -10
